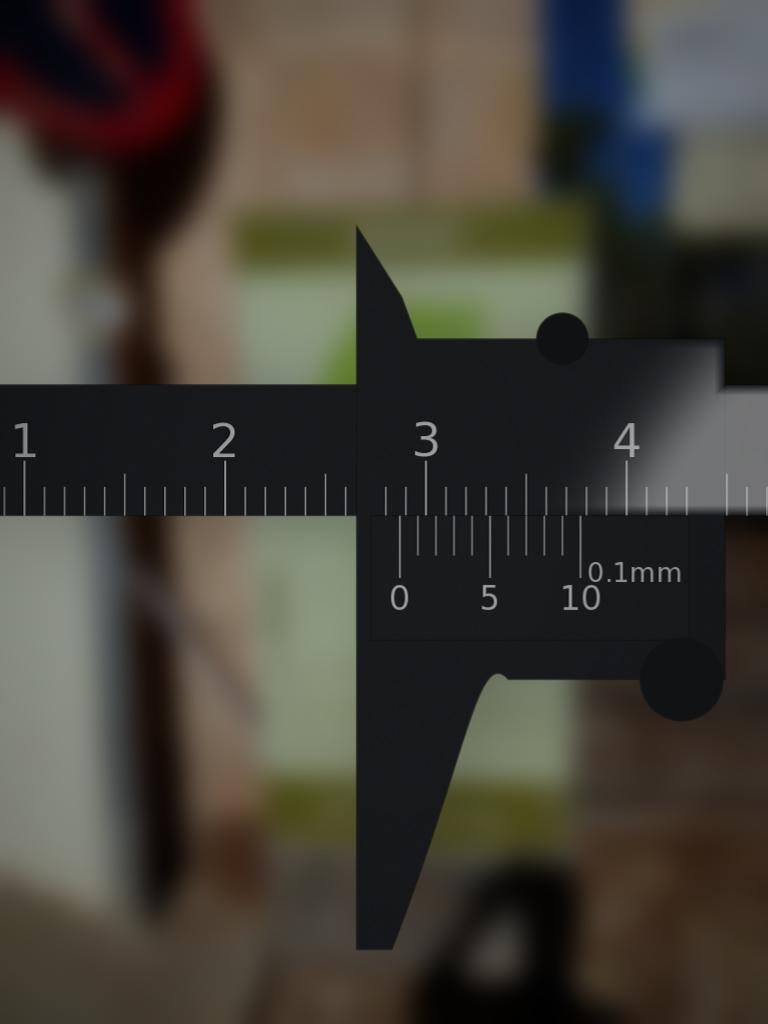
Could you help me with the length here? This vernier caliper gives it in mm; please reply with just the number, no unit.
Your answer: 28.7
